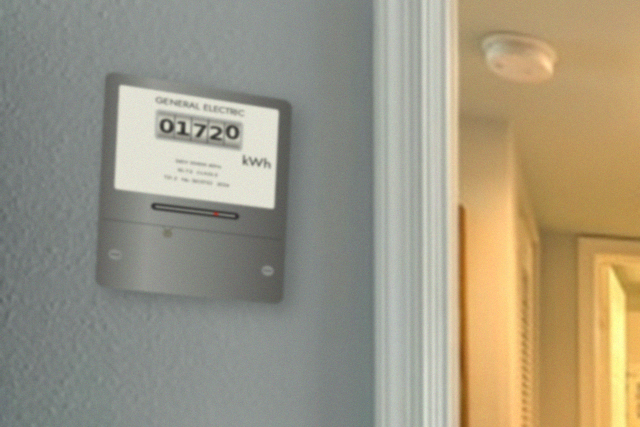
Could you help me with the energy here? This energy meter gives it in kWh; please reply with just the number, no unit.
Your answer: 1720
